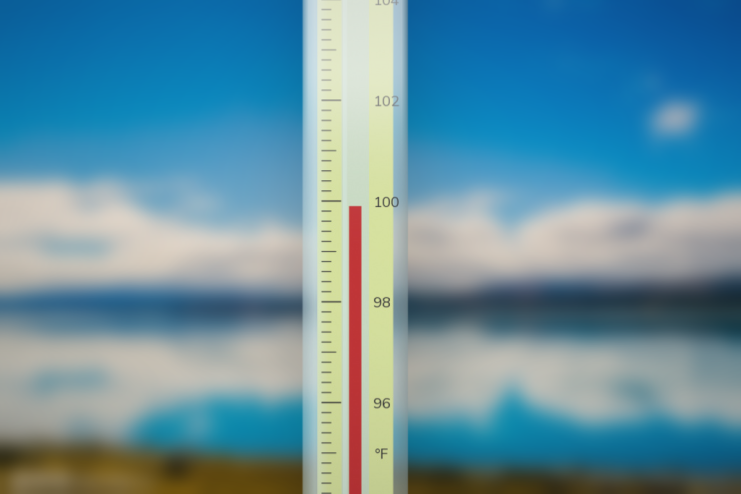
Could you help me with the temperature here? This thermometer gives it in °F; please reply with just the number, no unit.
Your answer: 99.9
